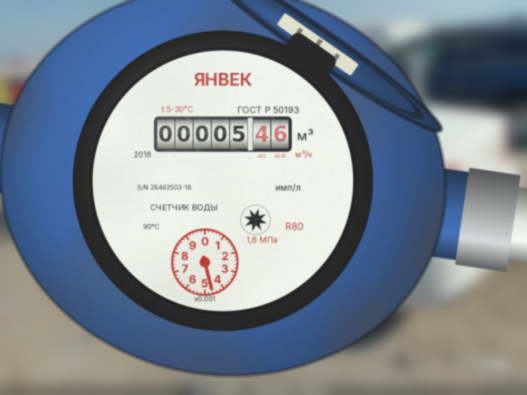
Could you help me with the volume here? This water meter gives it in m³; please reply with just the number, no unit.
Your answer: 5.464
